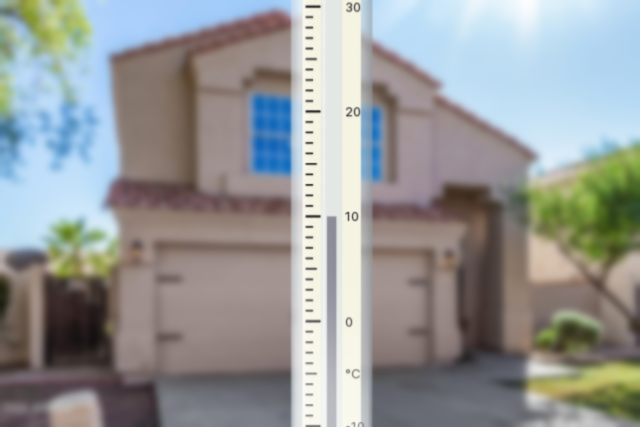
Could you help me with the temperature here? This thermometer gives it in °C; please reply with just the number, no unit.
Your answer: 10
